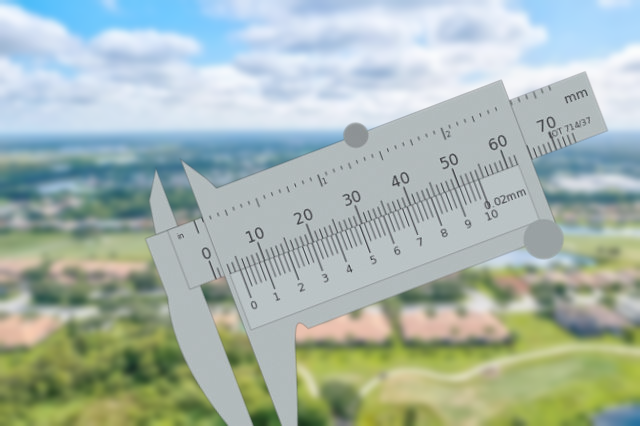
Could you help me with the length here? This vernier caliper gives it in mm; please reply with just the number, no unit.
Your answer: 5.0
